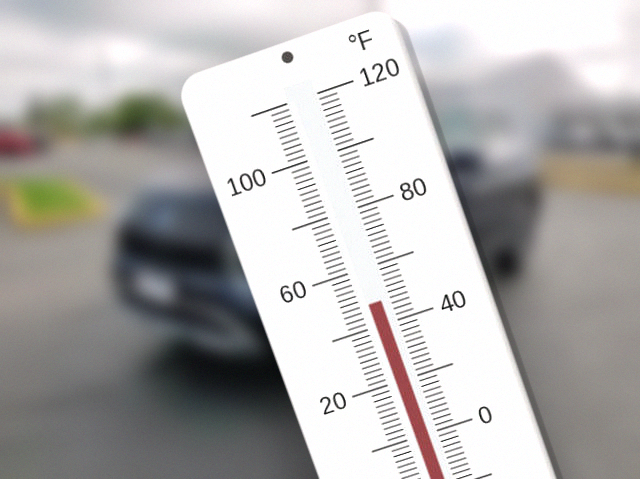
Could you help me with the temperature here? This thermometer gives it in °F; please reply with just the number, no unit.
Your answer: 48
